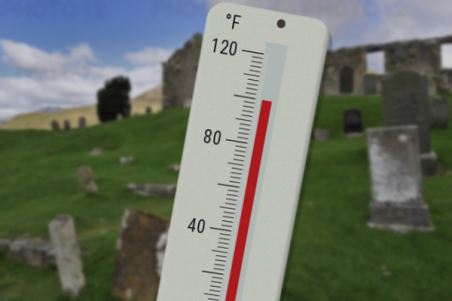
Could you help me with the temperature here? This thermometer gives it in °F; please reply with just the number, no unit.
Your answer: 100
